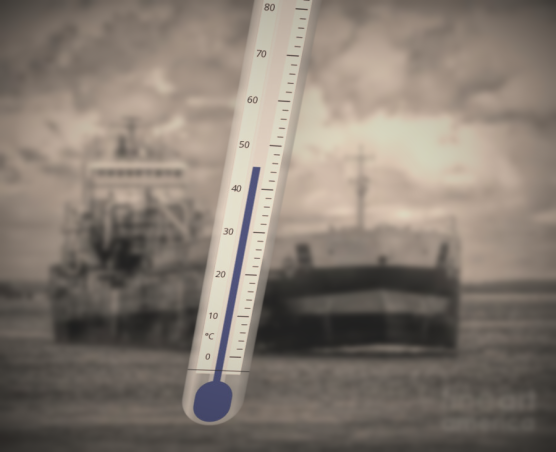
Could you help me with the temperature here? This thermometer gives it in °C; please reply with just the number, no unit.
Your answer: 45
